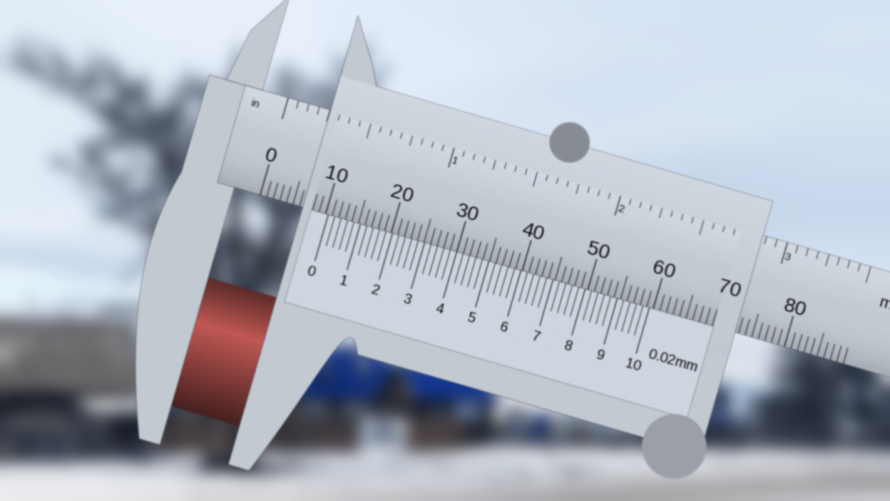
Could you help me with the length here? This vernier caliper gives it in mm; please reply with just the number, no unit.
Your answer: 10.4
